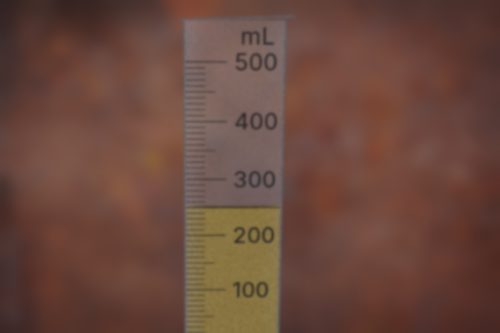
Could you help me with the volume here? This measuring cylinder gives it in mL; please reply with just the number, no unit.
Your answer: 250
